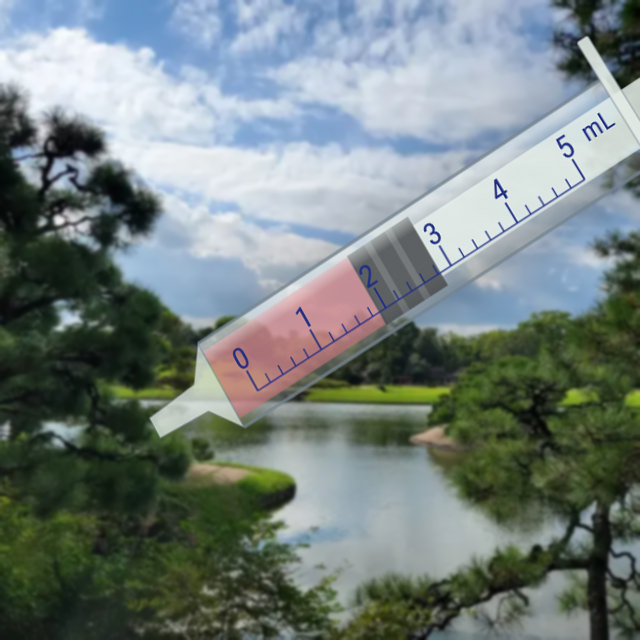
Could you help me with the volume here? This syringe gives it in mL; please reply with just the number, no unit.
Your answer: 1.9
